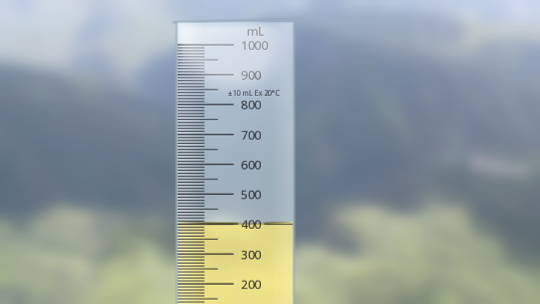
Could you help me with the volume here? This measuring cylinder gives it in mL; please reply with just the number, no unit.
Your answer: 400
